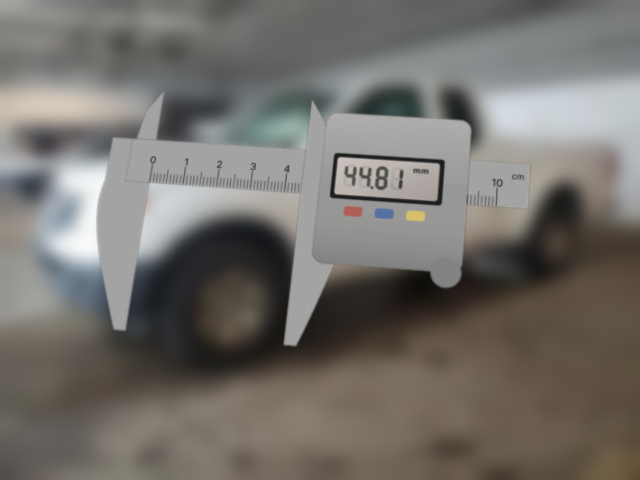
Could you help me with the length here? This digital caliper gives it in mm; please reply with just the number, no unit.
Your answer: 44.81
